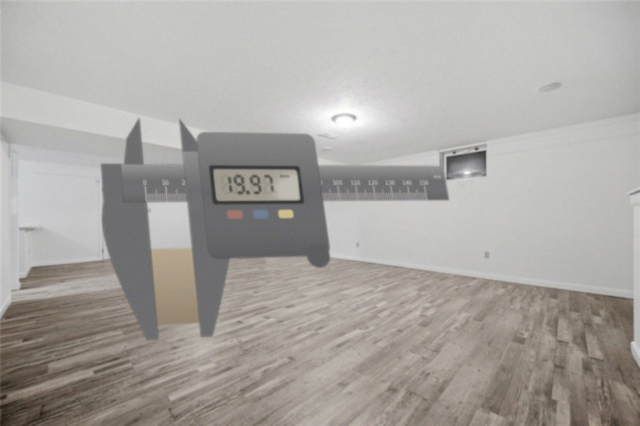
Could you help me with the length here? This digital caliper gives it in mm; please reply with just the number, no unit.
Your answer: 19.97
